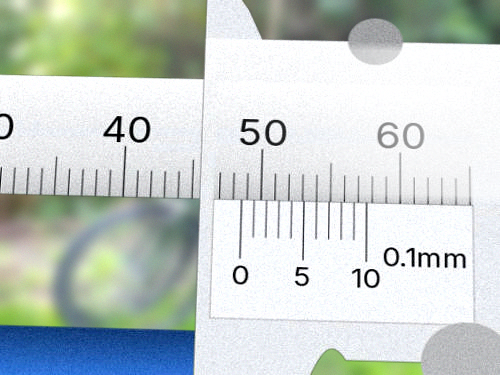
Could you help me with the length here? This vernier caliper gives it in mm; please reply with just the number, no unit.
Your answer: 48.6
